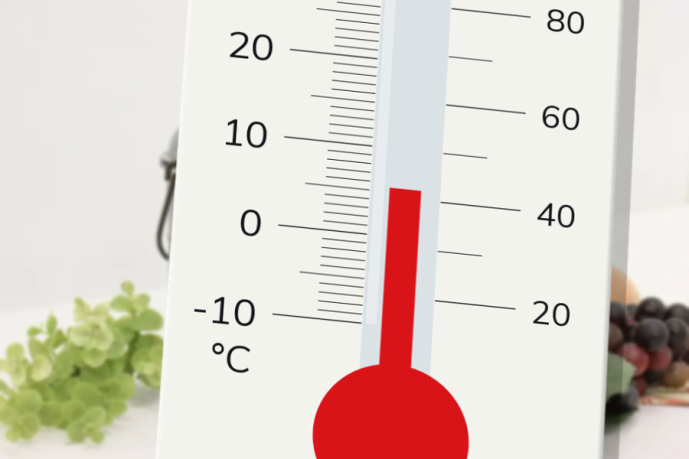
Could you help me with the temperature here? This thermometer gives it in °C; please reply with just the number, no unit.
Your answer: 5.5
